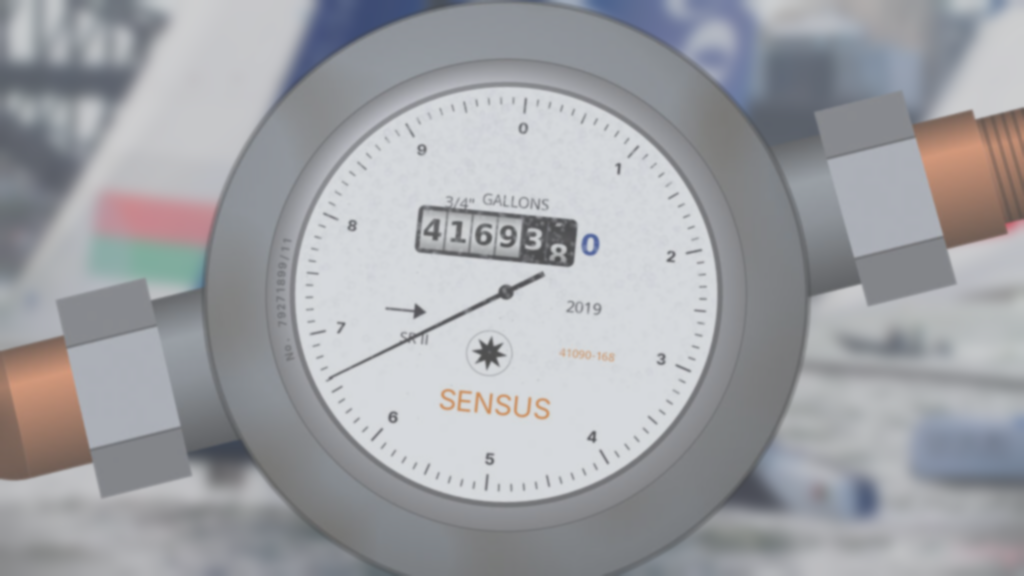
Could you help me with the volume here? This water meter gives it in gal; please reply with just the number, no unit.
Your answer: 4169376.6
